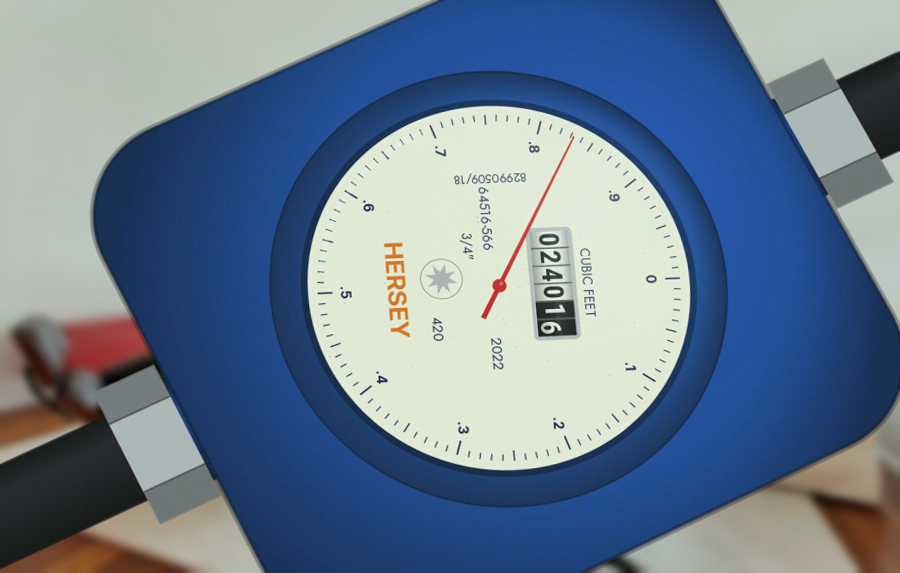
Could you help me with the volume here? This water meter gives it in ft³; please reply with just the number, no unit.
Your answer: 24015.83
